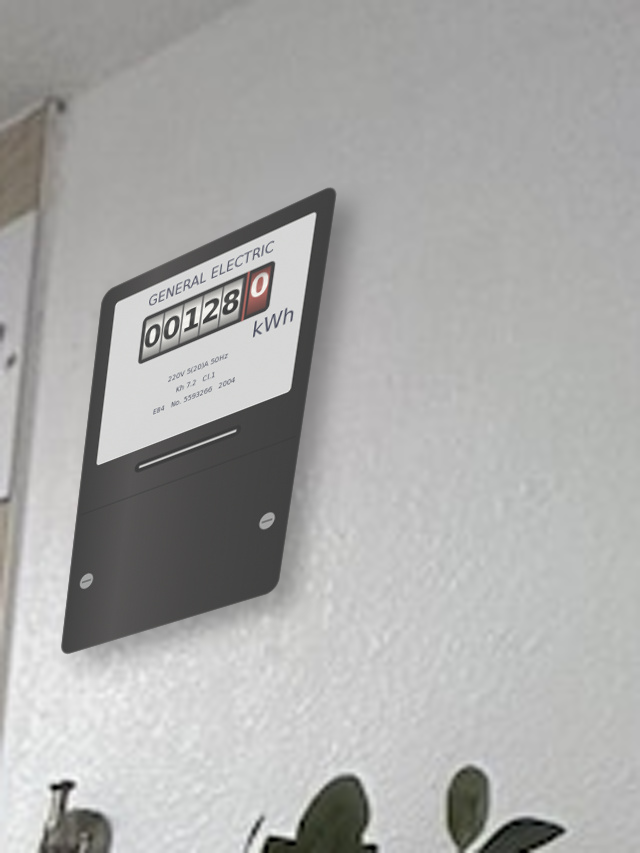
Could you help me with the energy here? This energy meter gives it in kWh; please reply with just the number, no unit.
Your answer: 128.0
